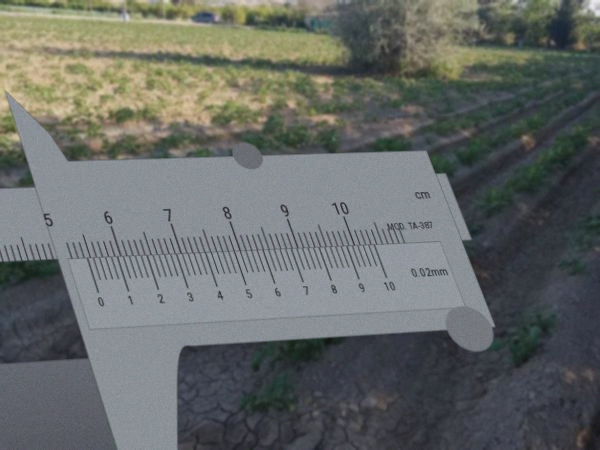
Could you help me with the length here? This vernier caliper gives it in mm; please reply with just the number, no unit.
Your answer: 54.5
